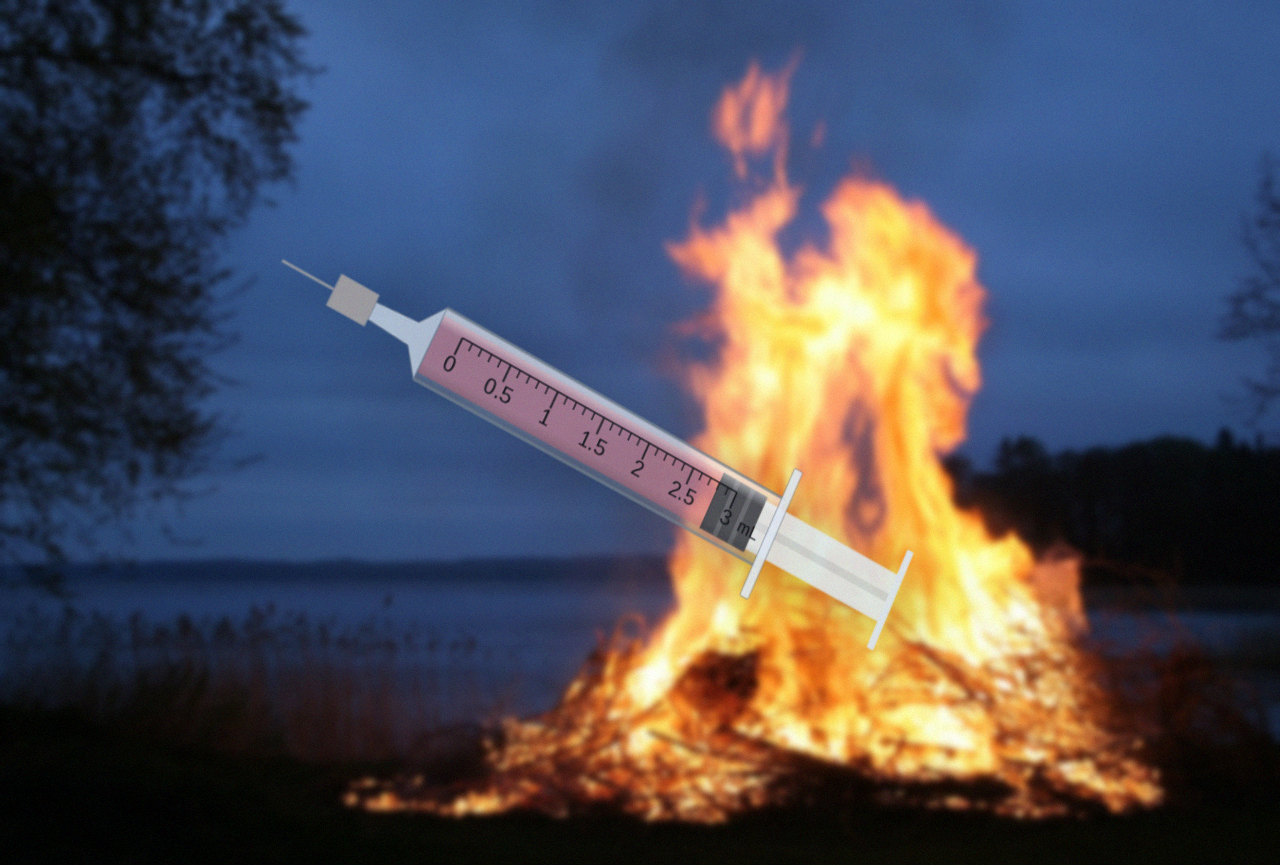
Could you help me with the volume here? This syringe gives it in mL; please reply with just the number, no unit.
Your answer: 2.8
